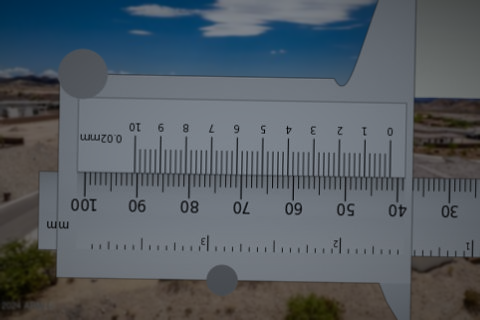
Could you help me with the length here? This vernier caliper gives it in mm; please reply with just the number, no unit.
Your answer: 41.5
